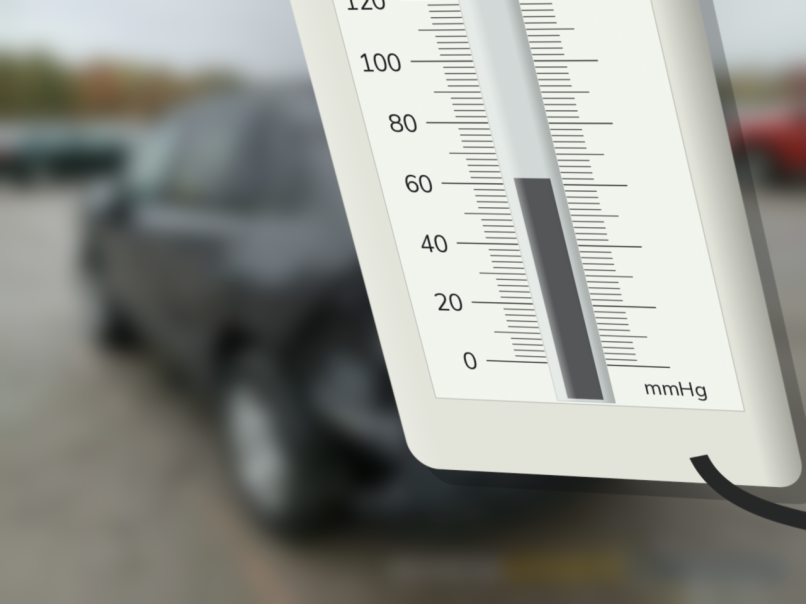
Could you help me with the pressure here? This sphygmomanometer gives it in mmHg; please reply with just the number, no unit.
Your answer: 62
